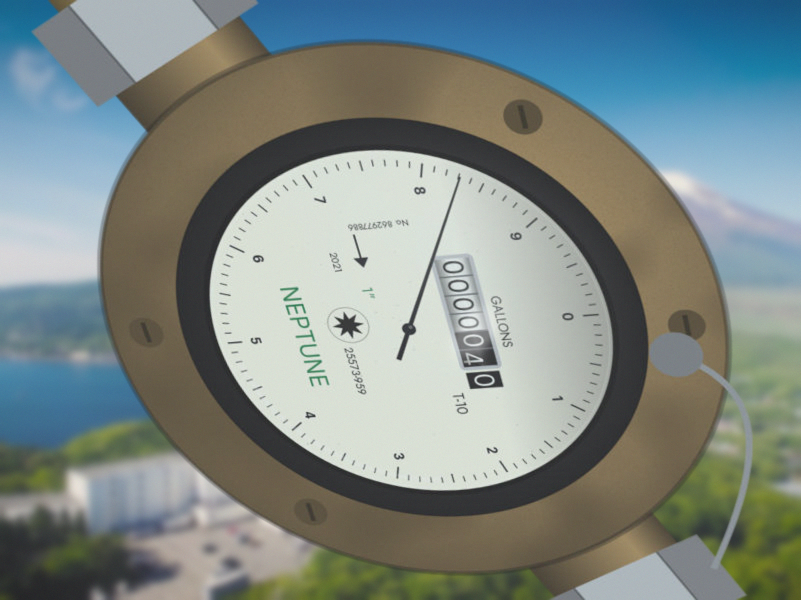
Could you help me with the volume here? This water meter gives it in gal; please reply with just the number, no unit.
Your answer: 38.3
